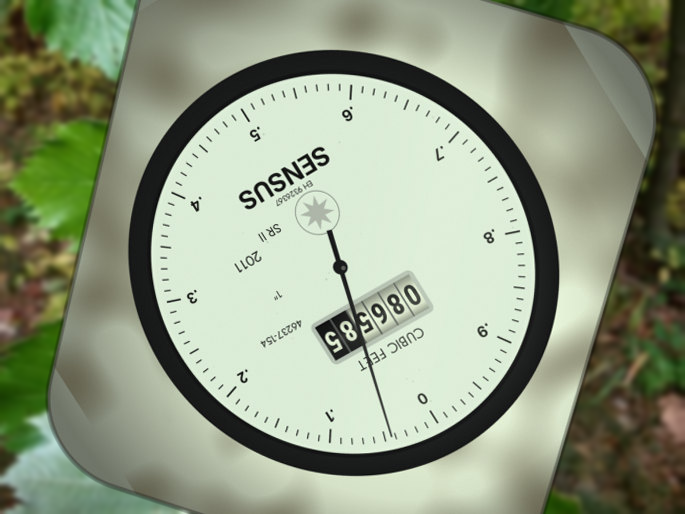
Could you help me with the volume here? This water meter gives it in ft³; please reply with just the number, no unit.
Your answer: 86585.04
